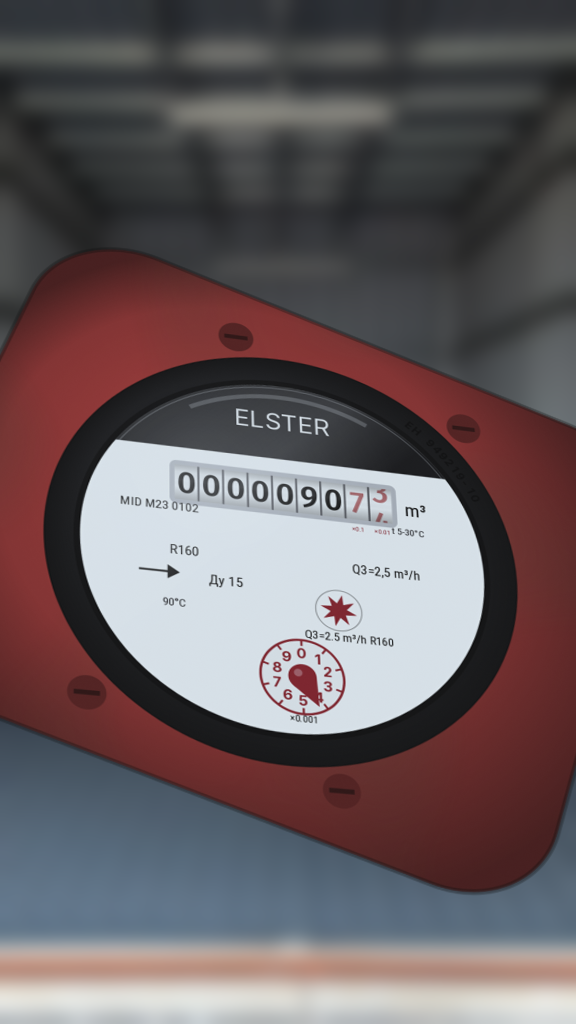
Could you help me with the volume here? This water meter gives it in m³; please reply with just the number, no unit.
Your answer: 90.734
